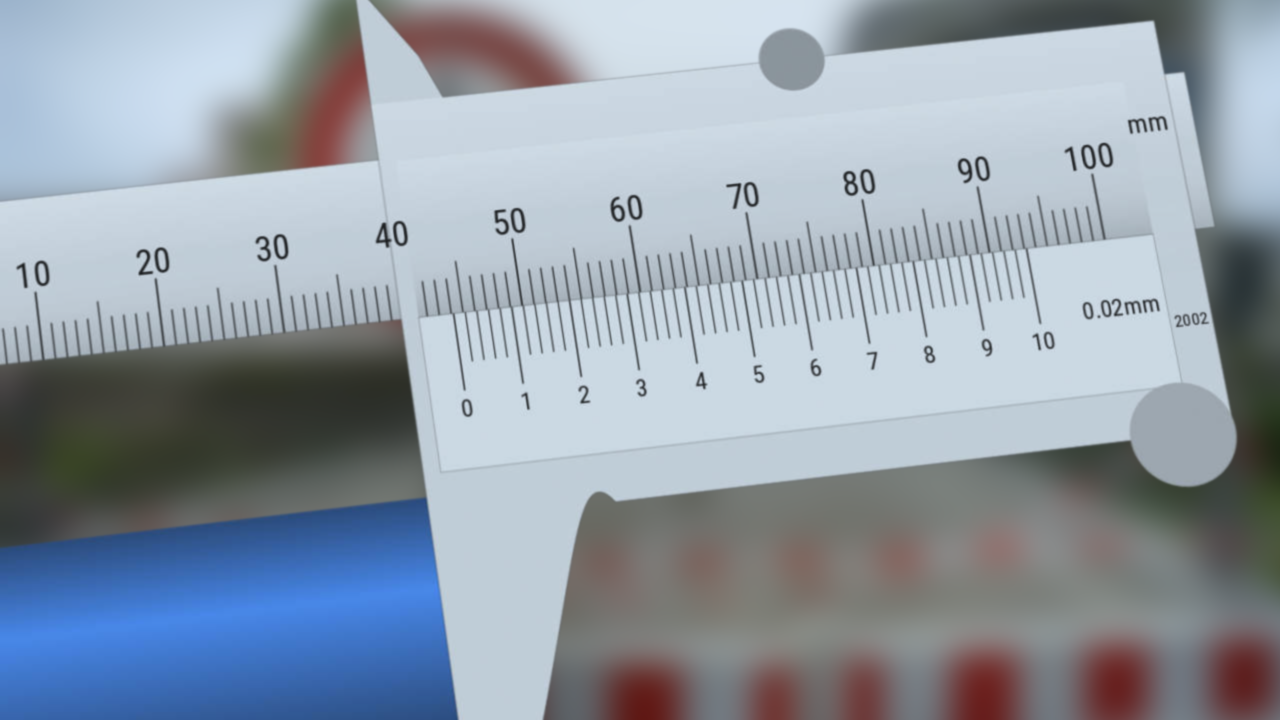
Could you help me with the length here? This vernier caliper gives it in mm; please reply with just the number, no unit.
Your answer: 44.2
